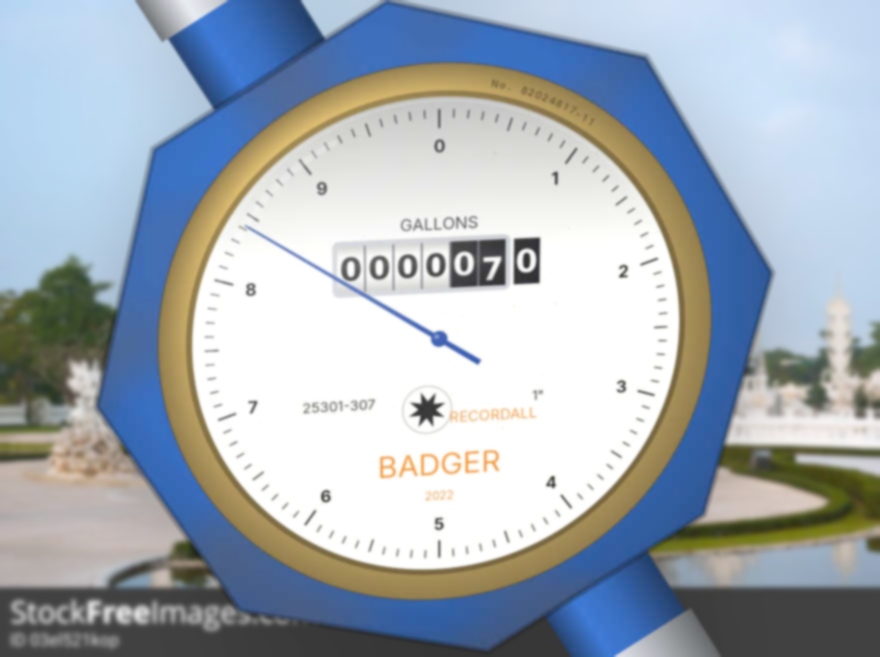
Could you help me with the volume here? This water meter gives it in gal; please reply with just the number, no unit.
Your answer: 68.4
